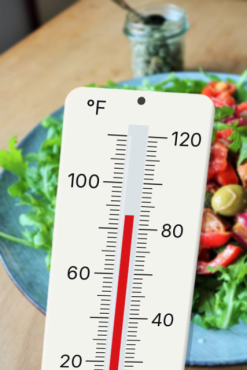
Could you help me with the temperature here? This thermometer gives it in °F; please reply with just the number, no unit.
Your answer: 86
